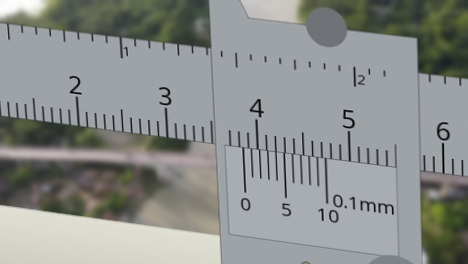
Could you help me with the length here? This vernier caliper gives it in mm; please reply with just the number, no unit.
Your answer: 38.4
